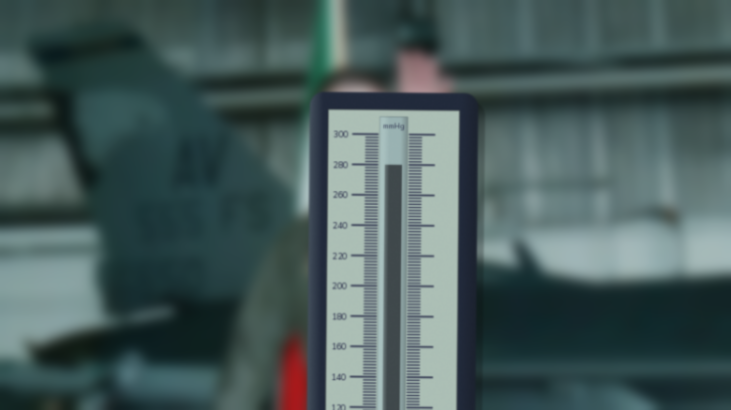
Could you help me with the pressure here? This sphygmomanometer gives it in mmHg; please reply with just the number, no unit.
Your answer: 280
